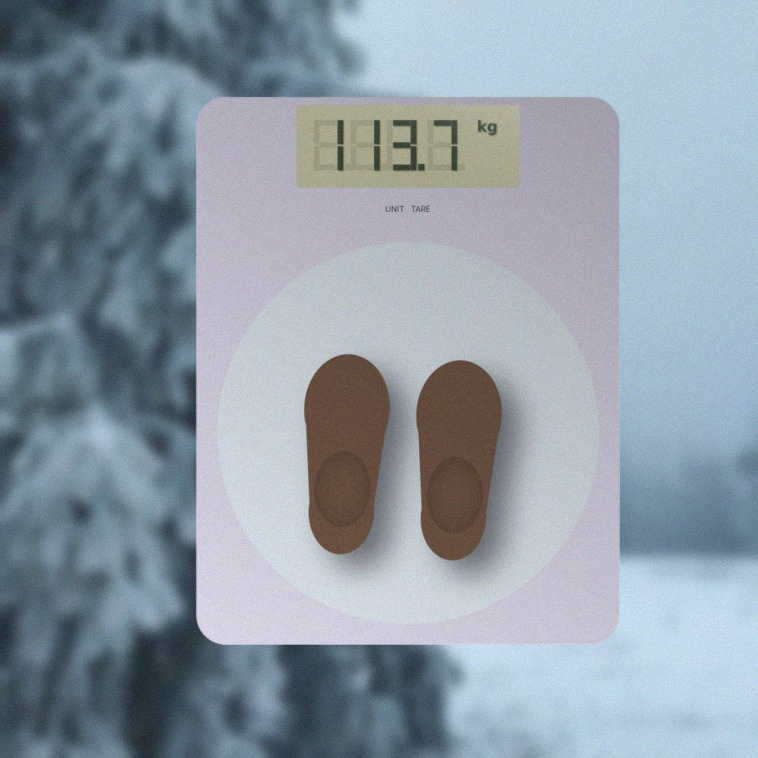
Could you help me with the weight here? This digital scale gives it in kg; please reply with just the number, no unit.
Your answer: 113.7
